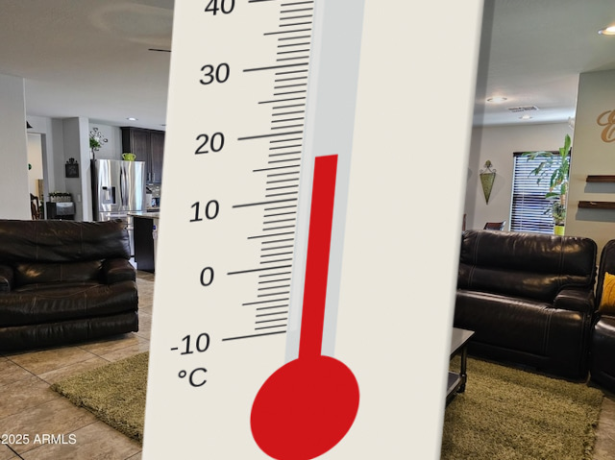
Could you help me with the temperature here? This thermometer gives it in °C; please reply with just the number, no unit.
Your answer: 16
